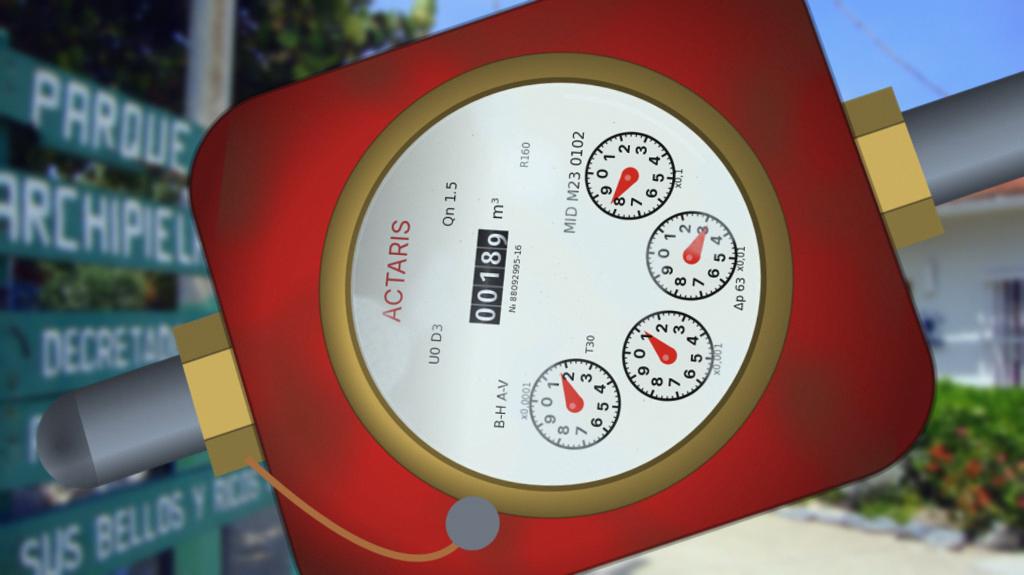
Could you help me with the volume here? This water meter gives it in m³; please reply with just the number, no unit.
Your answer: 188.8311
